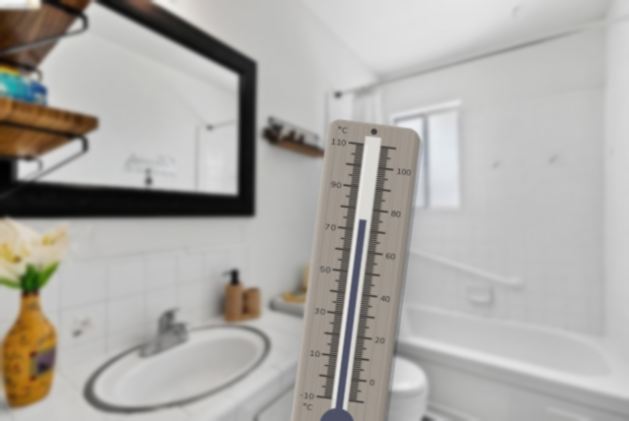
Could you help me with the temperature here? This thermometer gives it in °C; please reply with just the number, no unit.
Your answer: 75
